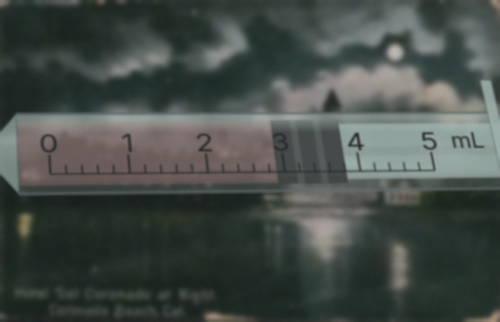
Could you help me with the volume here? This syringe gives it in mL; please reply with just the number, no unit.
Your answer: 2.9
